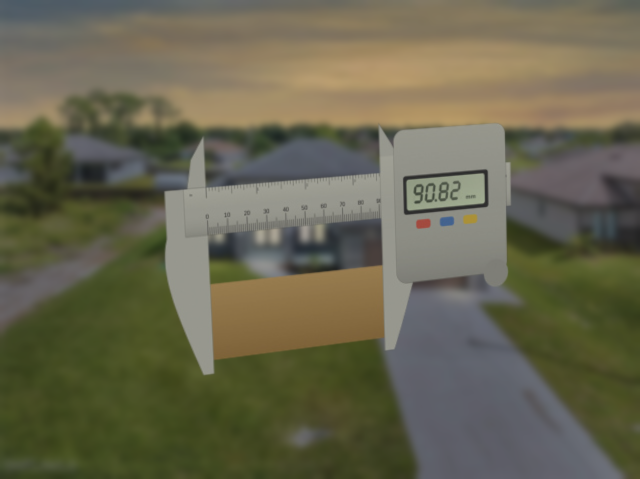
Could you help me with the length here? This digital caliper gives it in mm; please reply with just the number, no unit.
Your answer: 90.82
